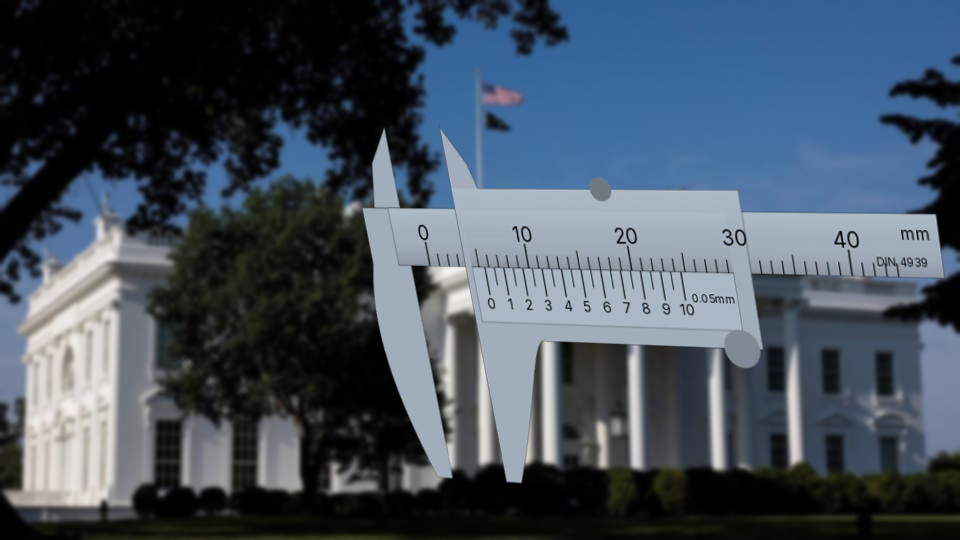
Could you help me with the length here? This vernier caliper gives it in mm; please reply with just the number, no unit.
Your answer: 5.6
